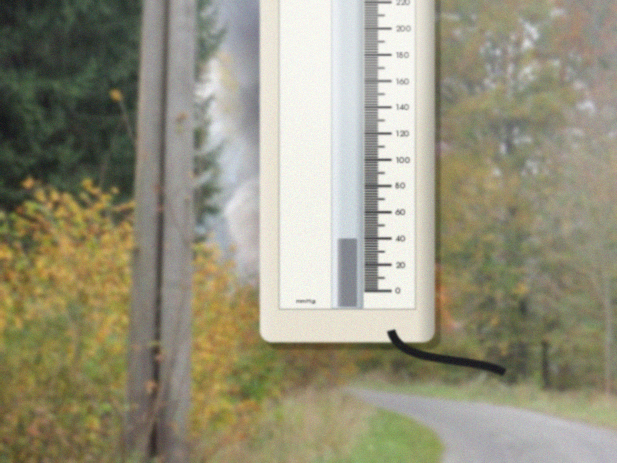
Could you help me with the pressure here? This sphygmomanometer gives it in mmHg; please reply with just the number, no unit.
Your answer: 40
